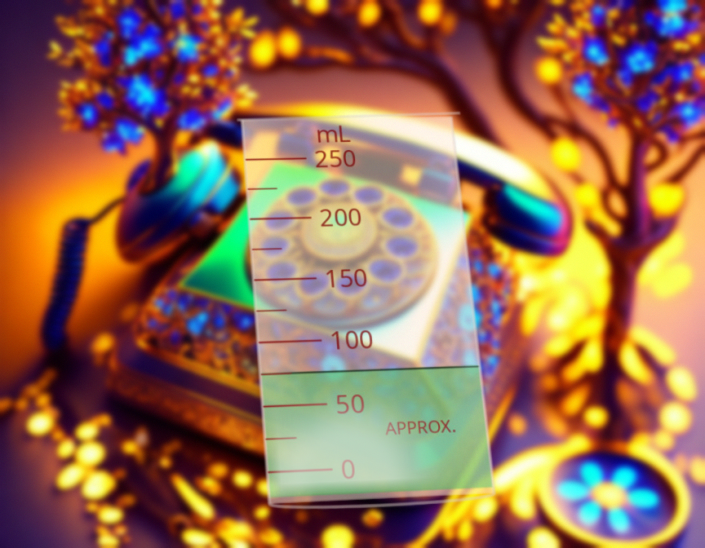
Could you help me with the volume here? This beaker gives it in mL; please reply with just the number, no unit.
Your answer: 75
